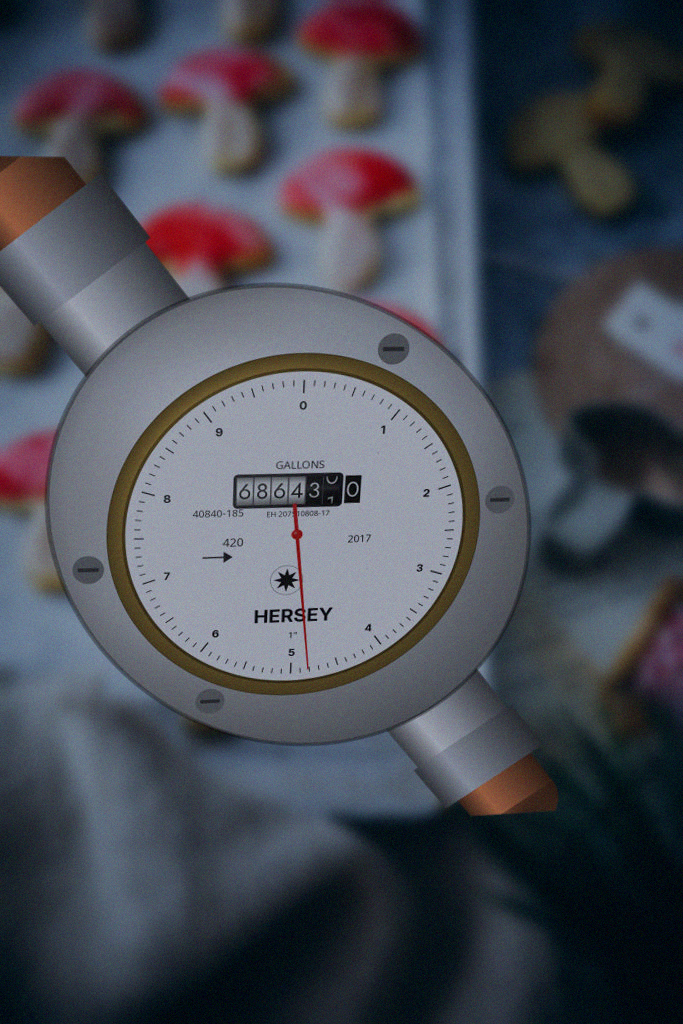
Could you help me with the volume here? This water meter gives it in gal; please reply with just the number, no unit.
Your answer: 6864304.8
